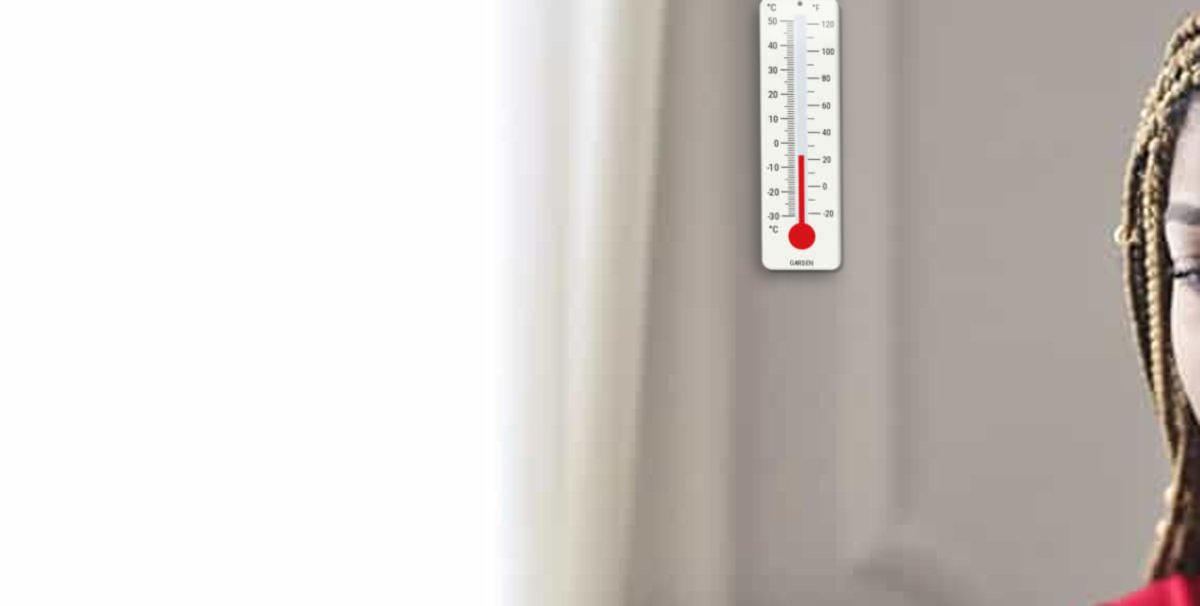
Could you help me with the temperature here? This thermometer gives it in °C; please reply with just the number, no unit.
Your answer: -5
